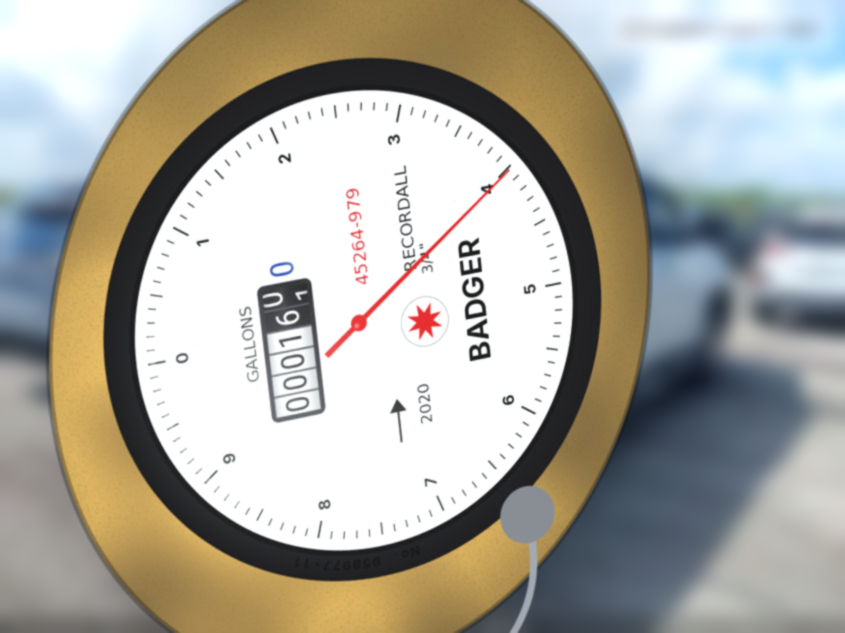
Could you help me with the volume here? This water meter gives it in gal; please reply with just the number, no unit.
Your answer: 1604.0
